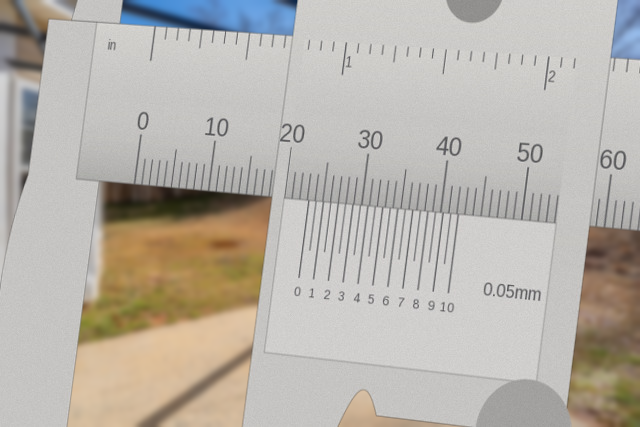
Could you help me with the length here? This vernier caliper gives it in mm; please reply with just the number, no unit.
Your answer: 23.2
